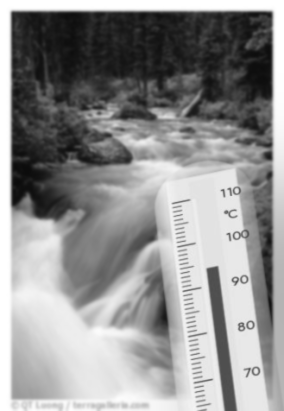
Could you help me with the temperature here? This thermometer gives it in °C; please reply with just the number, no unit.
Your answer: 94
